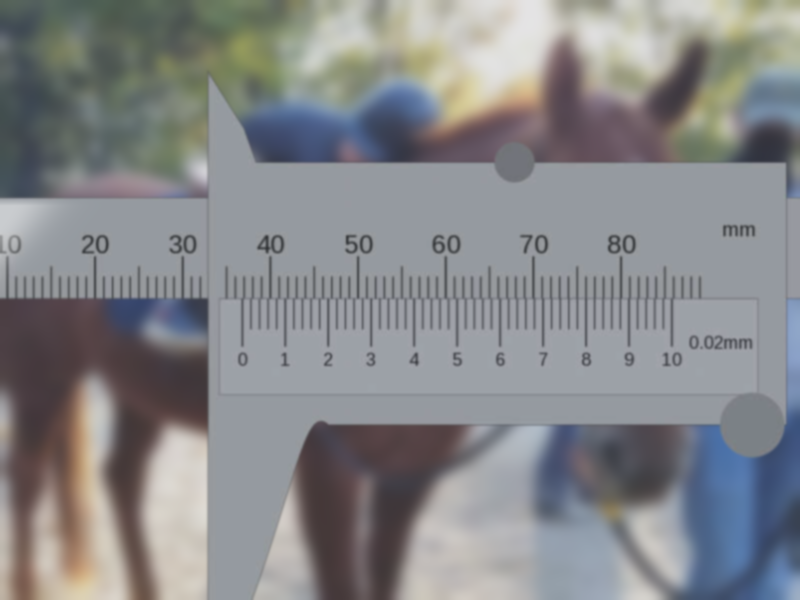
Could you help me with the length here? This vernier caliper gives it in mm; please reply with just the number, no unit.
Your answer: 36.8
